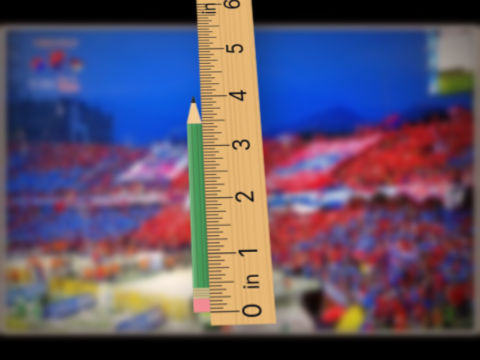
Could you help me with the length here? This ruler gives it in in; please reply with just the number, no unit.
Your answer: 4
